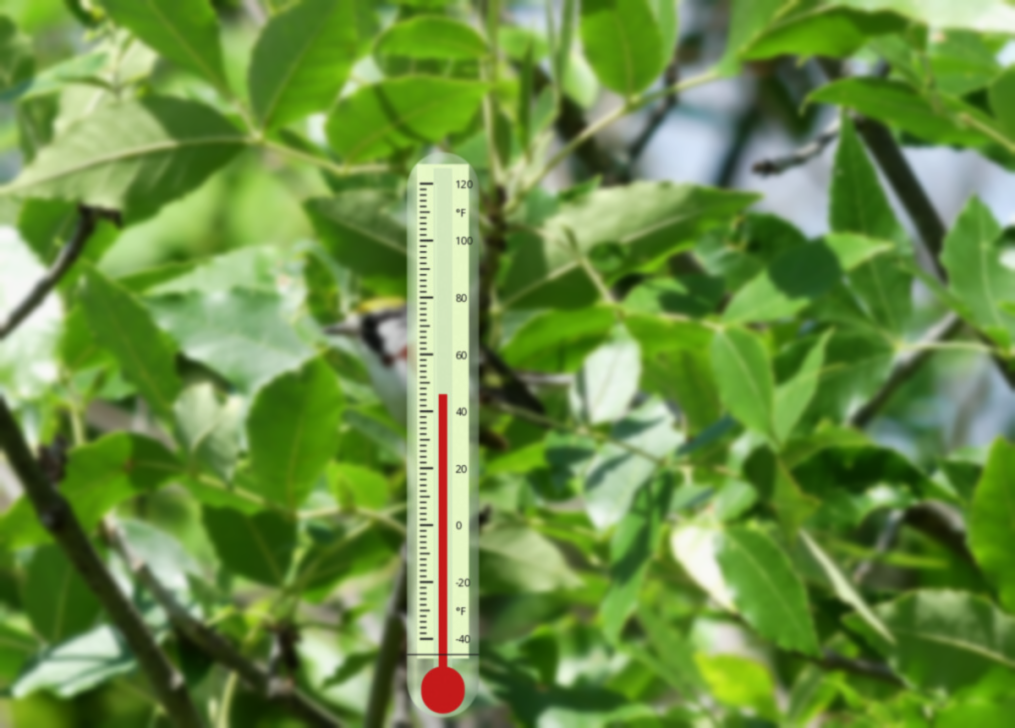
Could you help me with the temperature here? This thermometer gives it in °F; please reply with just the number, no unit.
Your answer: 46
